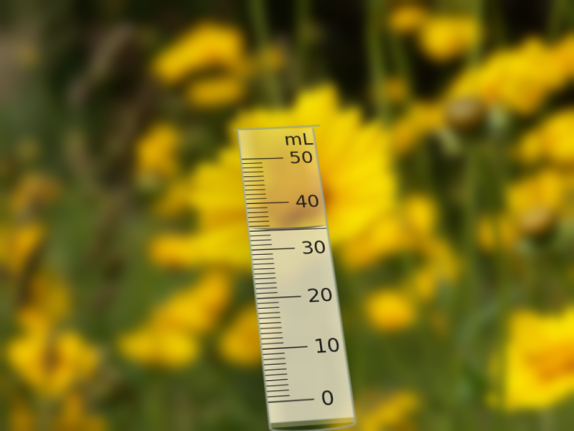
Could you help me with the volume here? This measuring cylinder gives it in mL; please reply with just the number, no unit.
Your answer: 34
